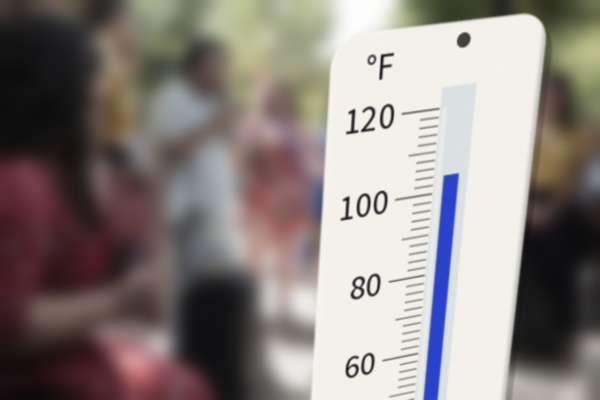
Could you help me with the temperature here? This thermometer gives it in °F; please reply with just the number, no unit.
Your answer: 104
